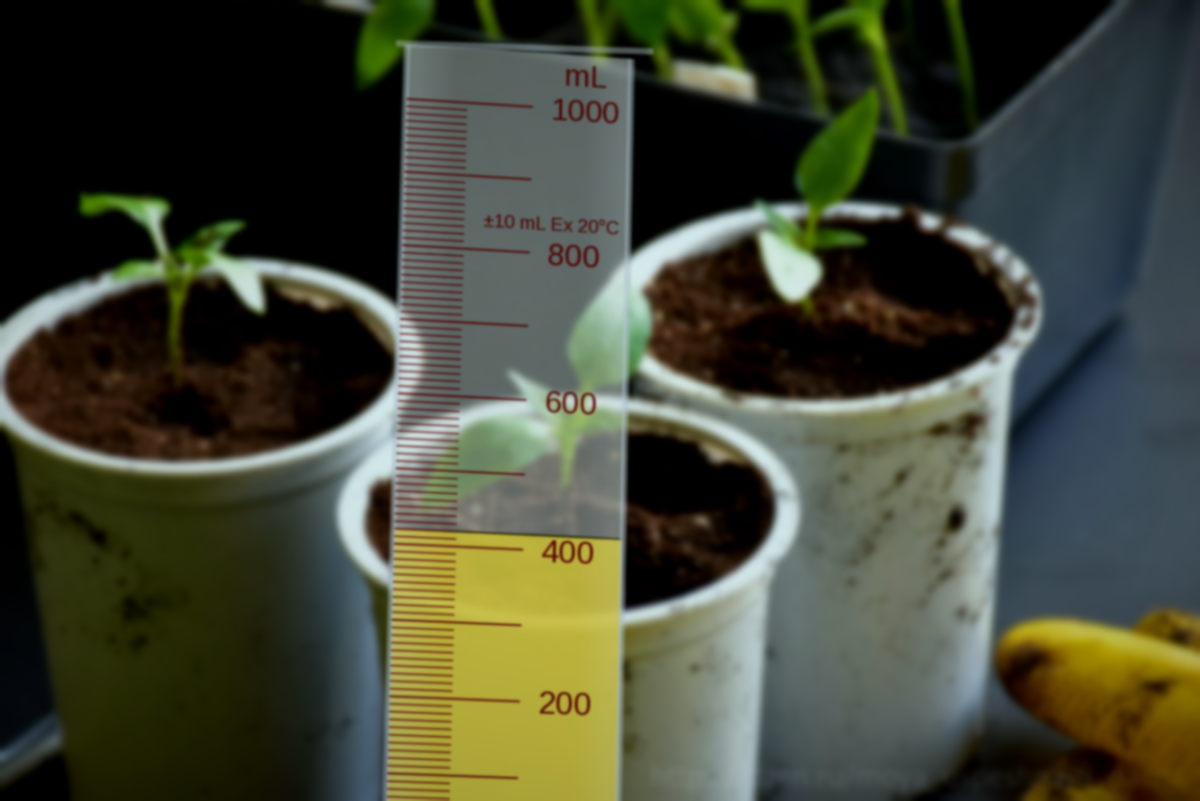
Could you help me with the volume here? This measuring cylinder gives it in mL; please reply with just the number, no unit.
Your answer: 420
